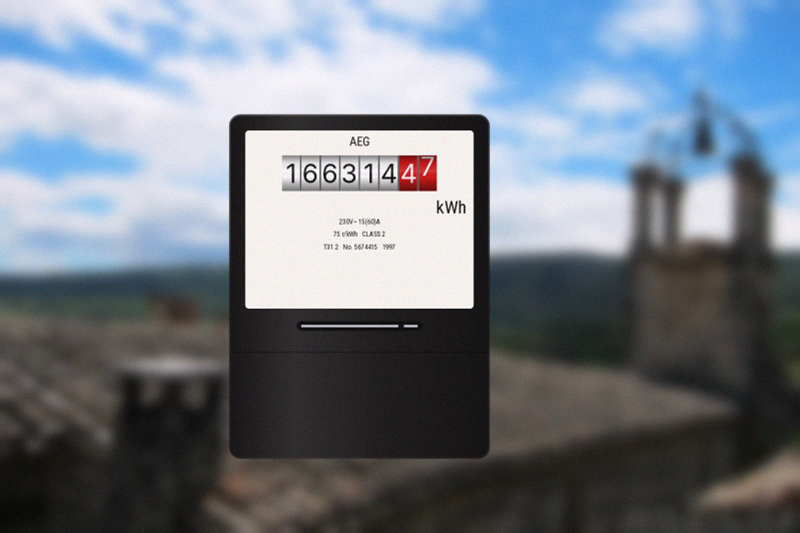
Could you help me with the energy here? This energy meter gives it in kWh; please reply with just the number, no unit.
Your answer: 166314.47
